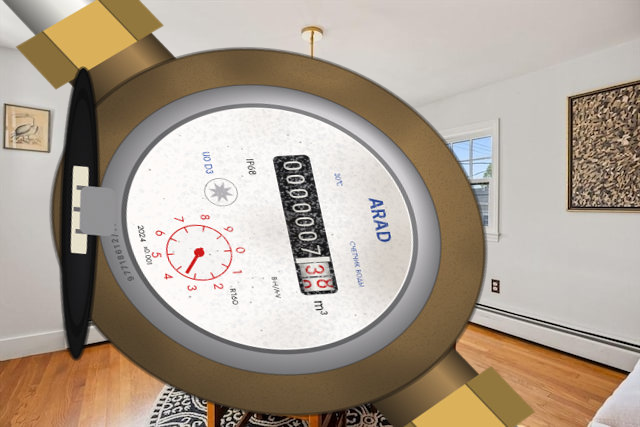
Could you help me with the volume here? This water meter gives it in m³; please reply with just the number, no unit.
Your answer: 7.383
